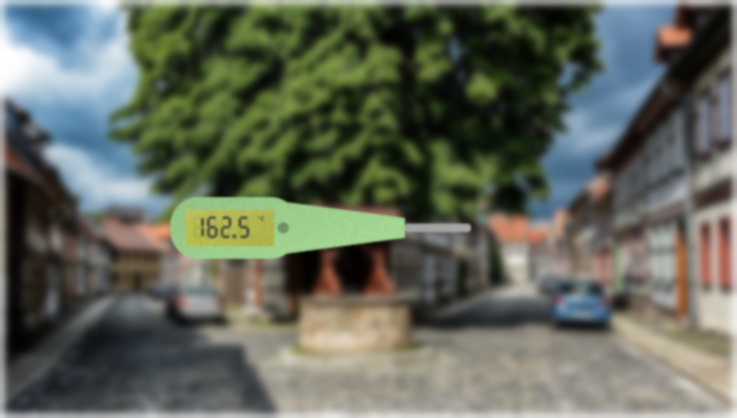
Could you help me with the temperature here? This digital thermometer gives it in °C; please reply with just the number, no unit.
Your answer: 162.5
